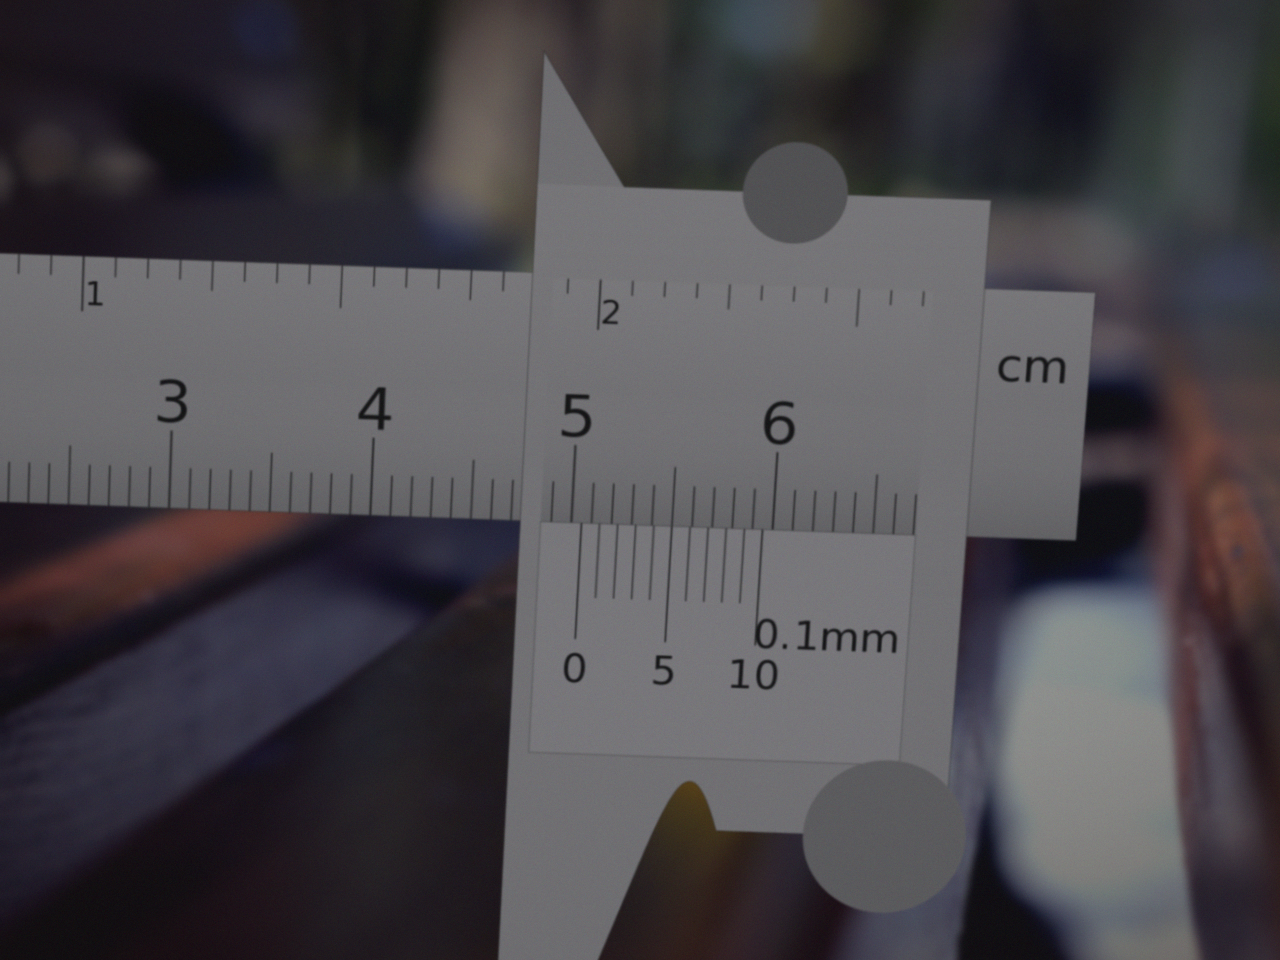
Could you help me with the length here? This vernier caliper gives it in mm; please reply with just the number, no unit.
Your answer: 50.5
